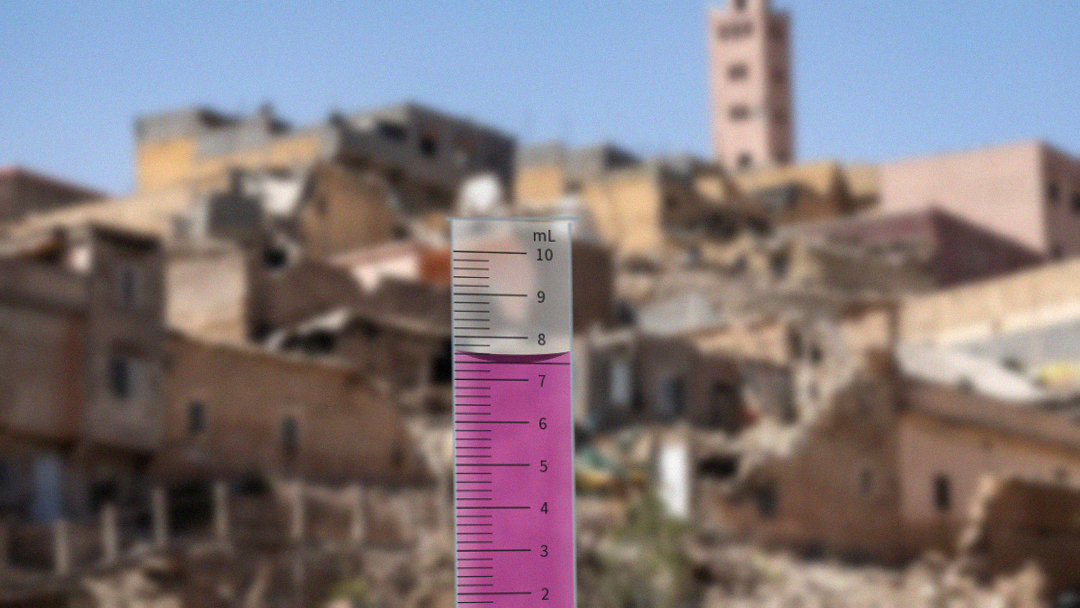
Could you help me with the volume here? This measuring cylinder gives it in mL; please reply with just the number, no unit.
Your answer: 7.4
